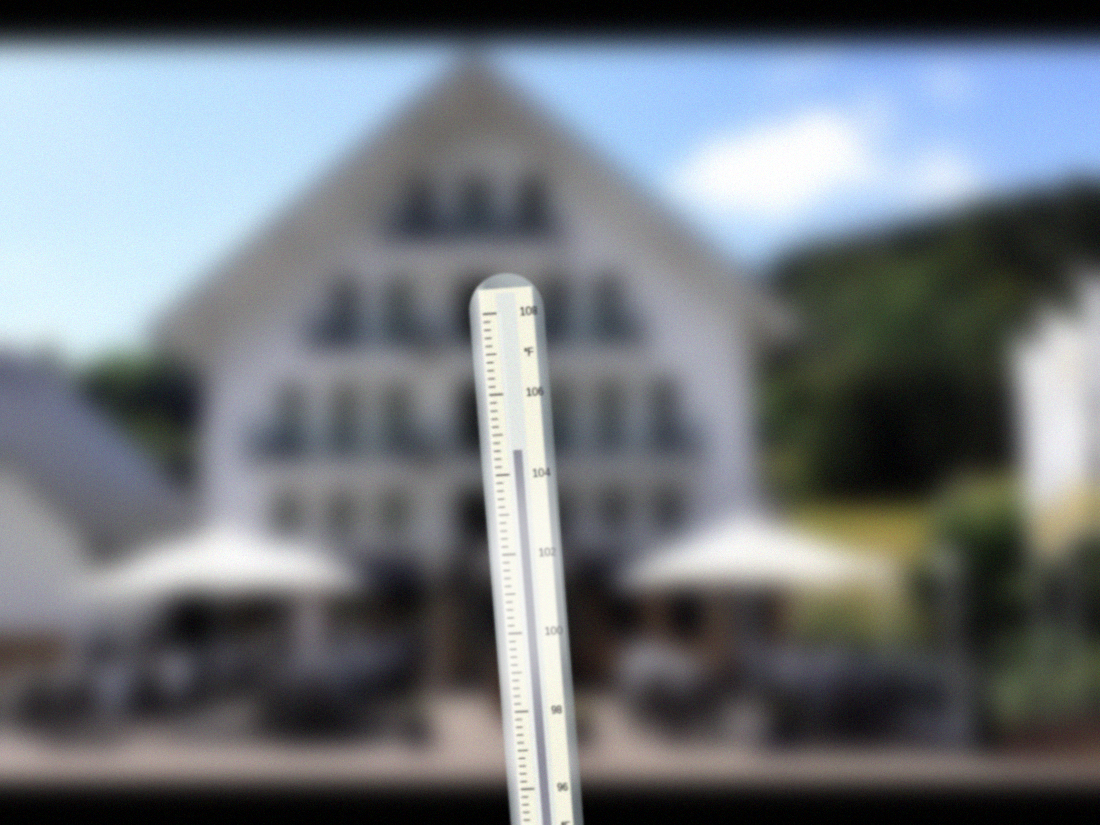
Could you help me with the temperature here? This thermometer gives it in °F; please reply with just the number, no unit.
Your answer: 104.6
